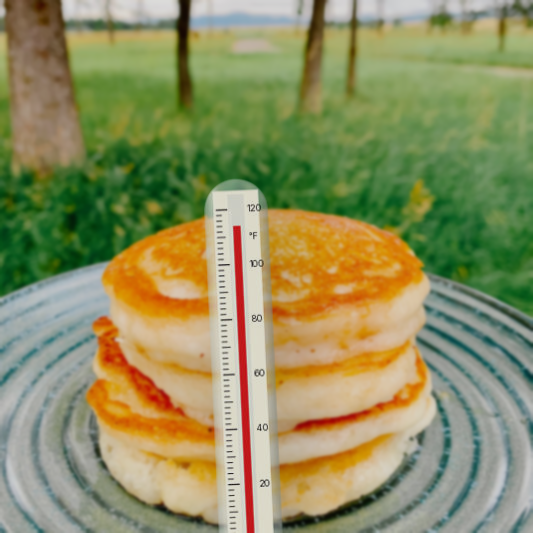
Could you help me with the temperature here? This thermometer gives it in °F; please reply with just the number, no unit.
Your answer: 114
